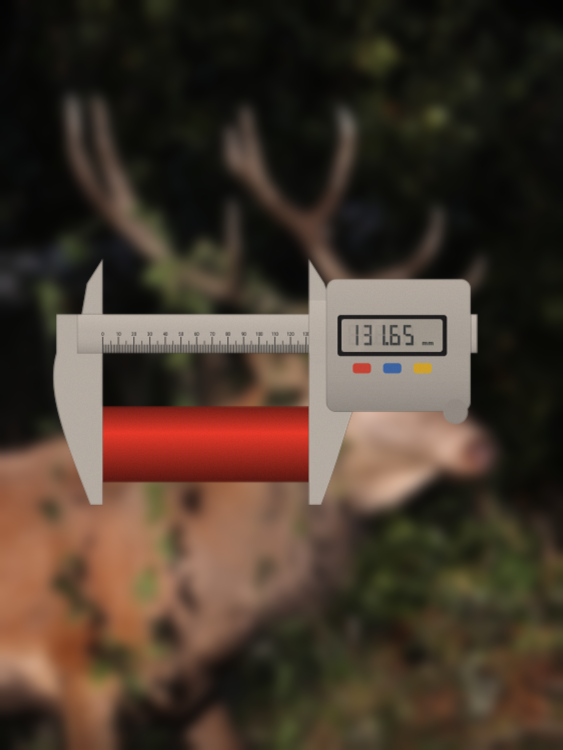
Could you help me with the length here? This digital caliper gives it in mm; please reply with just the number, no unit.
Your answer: 131.65
